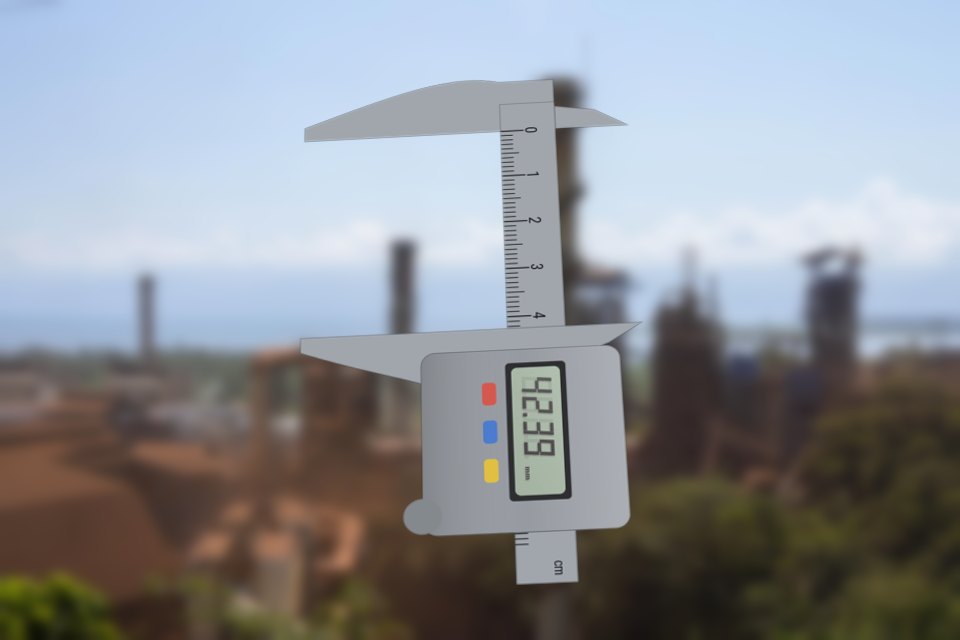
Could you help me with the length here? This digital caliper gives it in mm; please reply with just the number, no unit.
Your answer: 42.39
